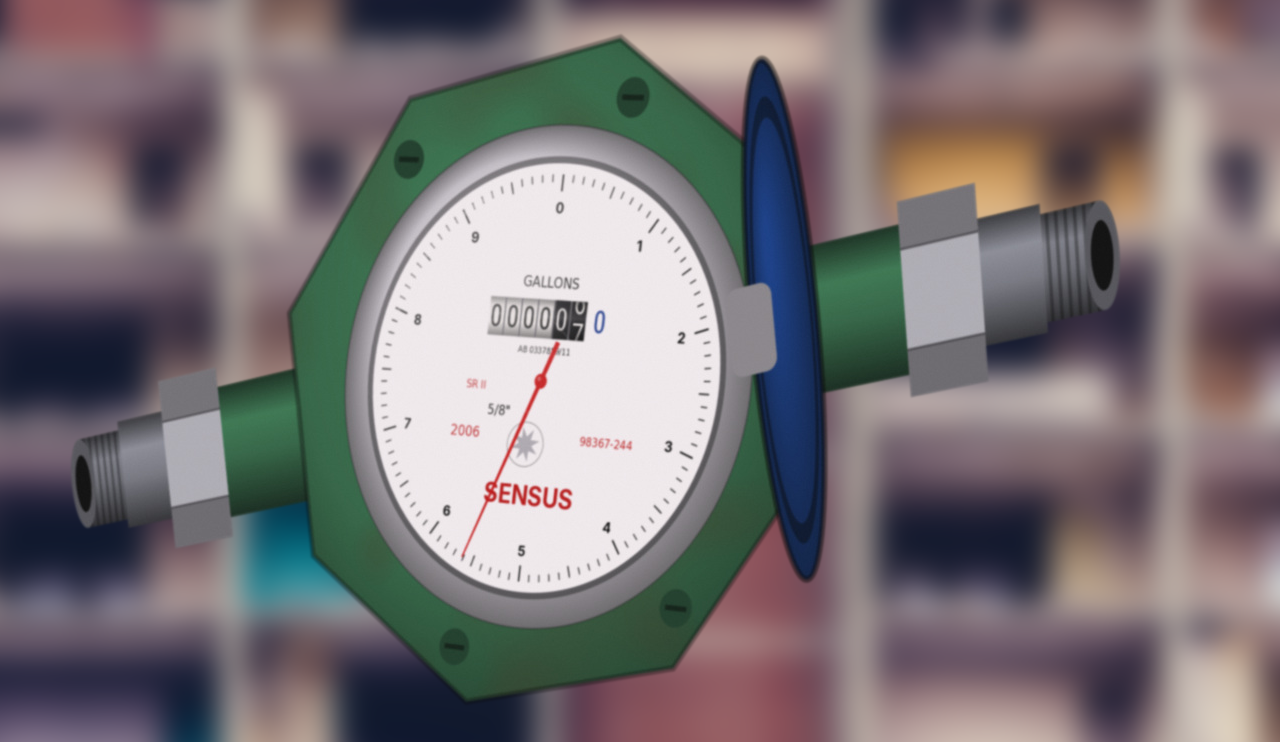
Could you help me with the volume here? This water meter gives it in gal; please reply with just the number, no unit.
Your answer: 65.6
